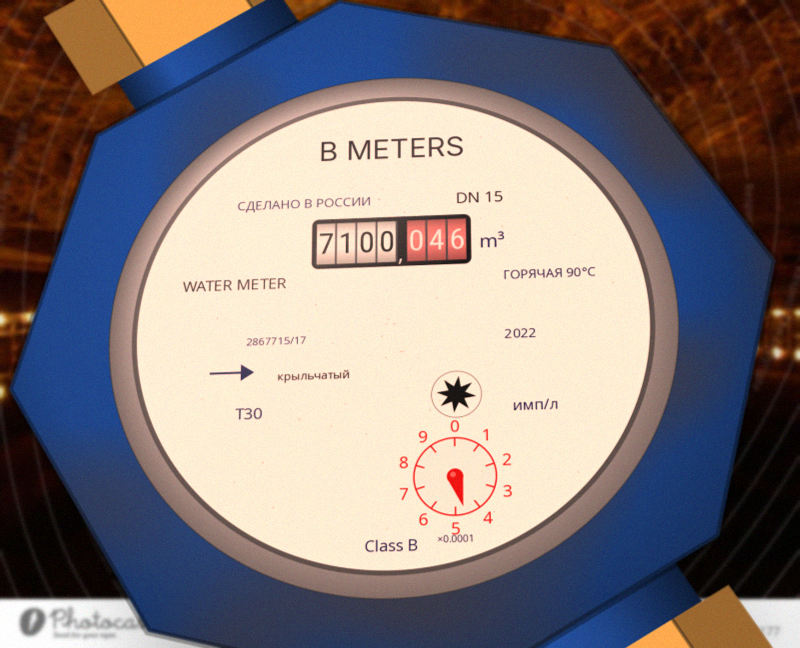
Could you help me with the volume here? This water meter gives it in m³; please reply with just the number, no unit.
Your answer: 7100.0464
